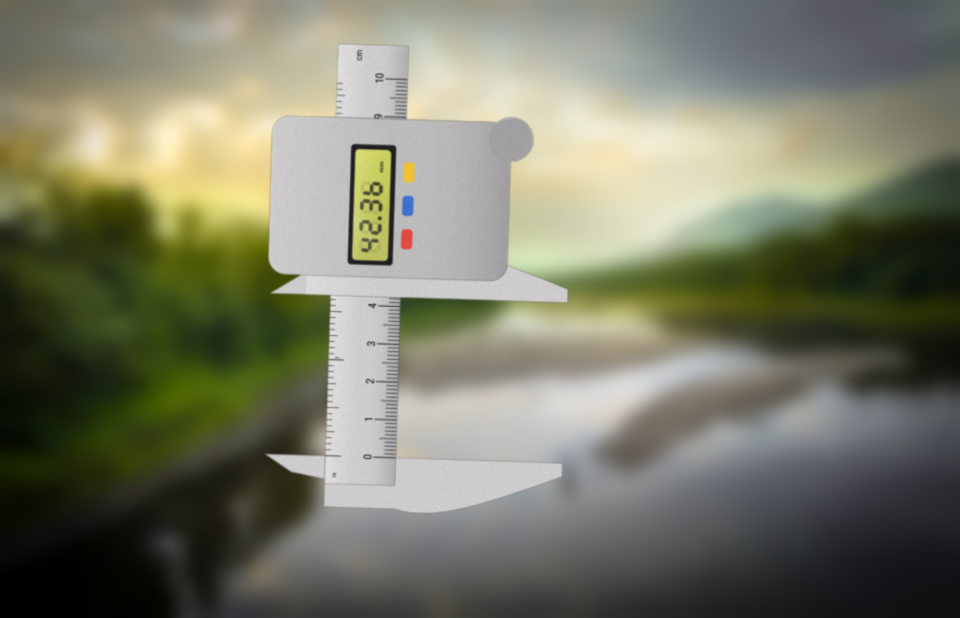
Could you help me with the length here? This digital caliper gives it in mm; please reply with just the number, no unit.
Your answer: 42.36
